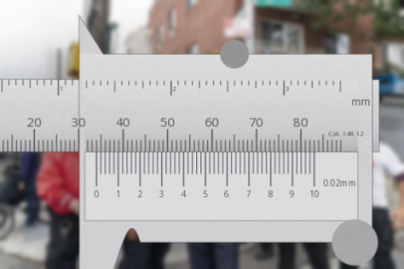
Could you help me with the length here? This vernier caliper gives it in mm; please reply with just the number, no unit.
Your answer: 34.0
